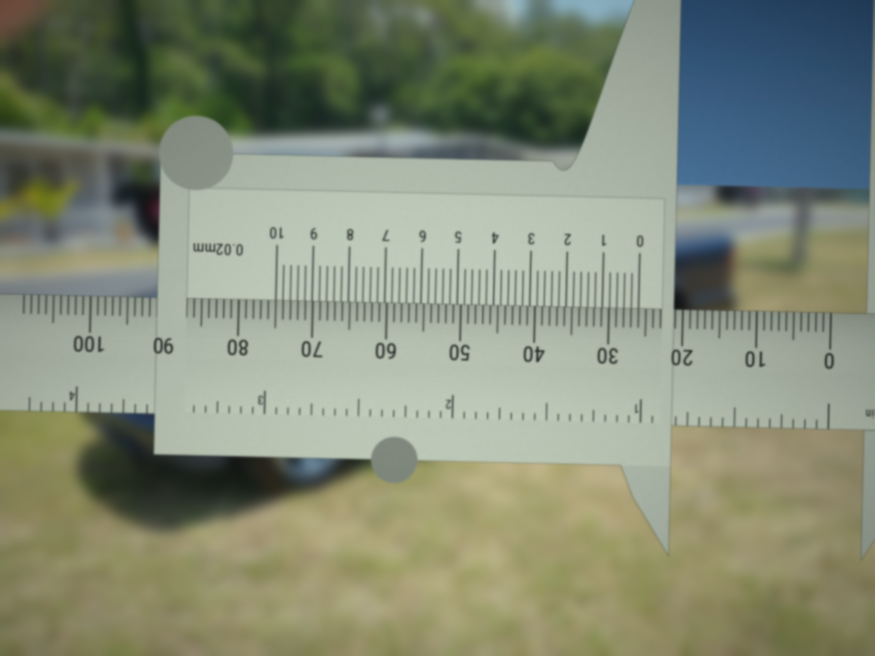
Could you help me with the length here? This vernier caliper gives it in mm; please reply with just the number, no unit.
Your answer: 26.0
